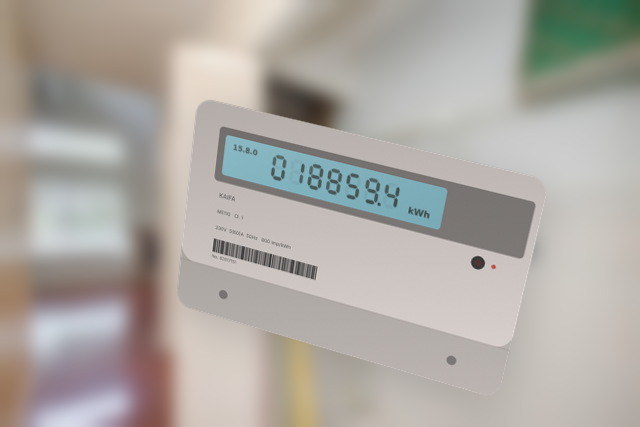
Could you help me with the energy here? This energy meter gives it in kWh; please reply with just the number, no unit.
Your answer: 18859.4
